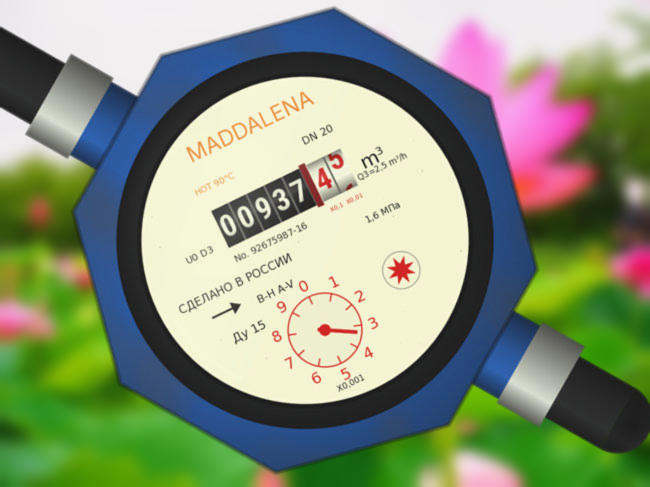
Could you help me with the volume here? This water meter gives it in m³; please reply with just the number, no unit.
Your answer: 937.453
